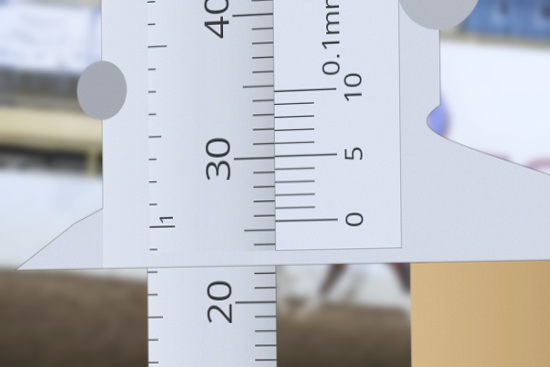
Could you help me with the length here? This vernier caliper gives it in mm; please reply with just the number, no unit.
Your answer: 25.6
